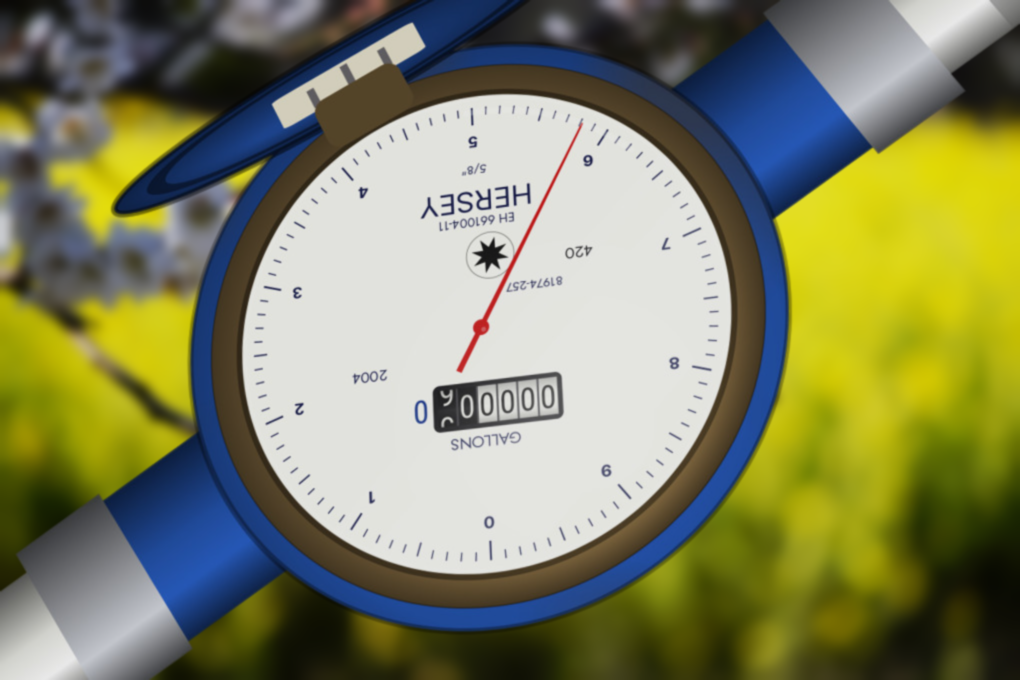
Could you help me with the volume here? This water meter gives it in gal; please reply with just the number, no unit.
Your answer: 55.8
